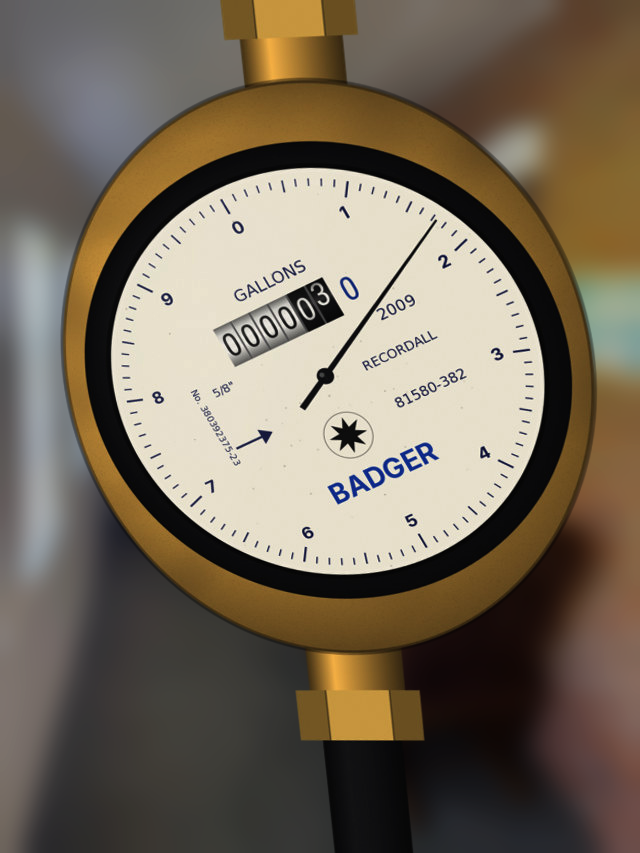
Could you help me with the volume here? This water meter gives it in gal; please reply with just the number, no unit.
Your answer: 31.7
